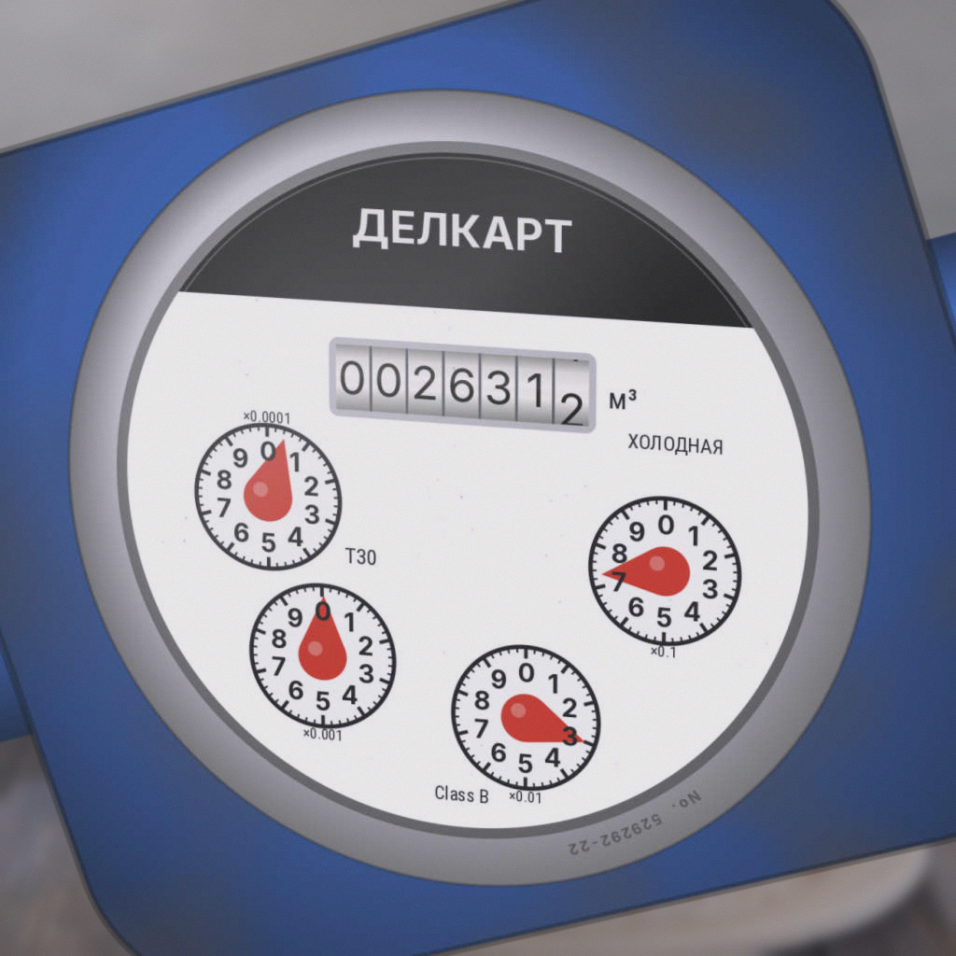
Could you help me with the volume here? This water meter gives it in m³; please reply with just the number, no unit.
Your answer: 26311.7300
